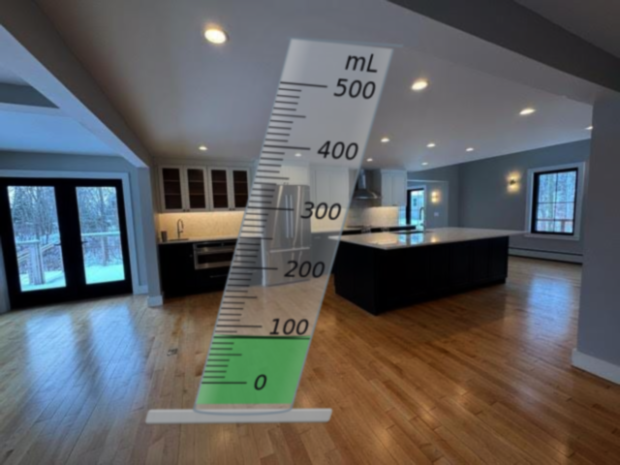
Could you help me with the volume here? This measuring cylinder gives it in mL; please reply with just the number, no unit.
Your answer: 80
